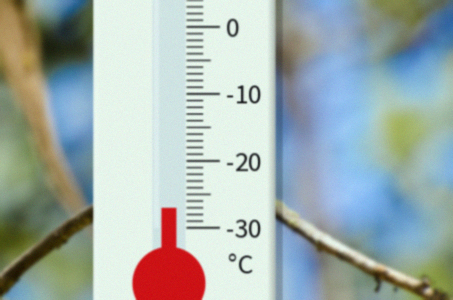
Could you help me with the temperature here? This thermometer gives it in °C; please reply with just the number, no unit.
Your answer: -27
